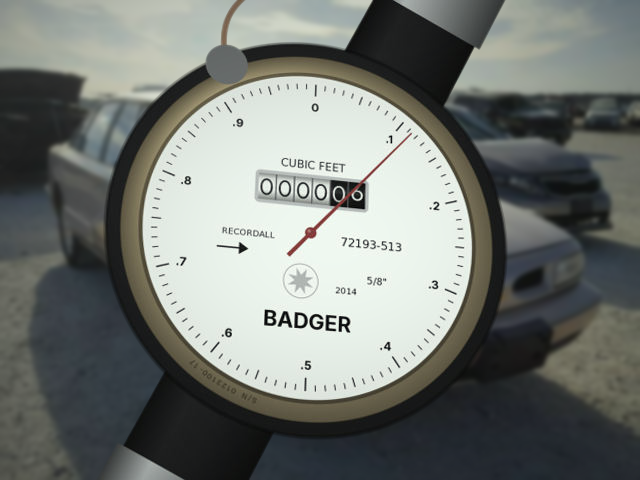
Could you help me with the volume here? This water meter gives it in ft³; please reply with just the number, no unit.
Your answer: 6.11
